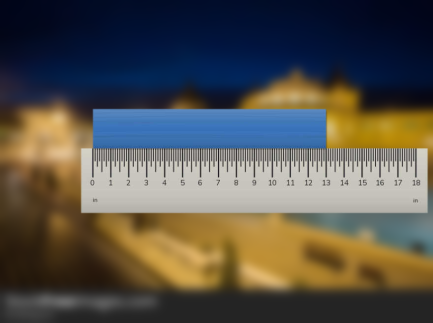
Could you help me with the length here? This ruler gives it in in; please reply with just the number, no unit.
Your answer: 13
